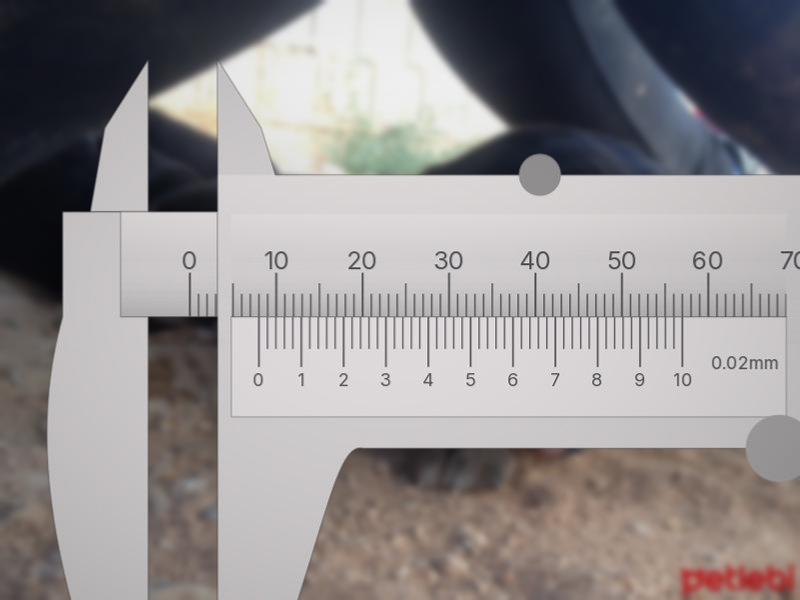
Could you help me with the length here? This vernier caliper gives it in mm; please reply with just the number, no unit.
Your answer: 8.0
